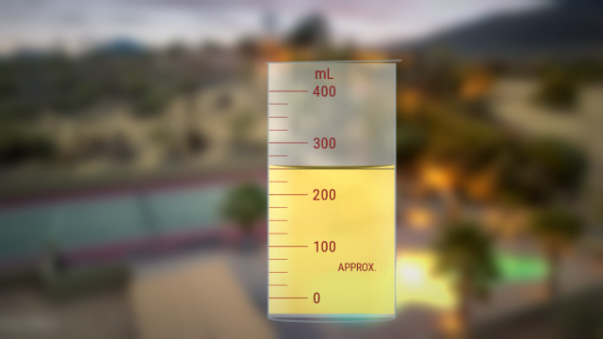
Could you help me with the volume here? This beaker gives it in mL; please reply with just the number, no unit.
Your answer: 250
